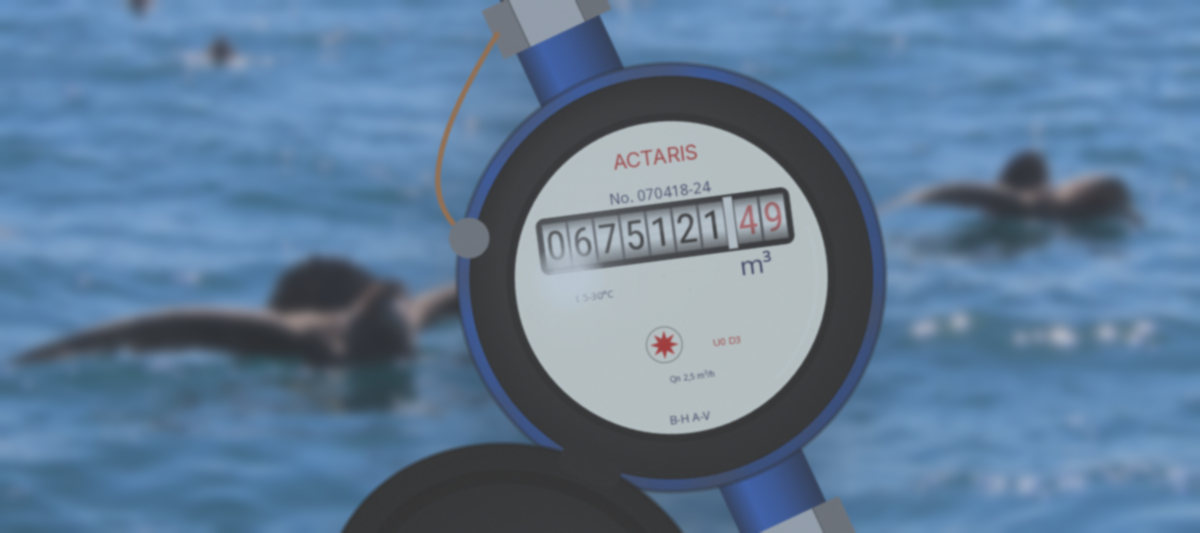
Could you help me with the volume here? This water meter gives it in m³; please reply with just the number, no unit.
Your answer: 675121.49
